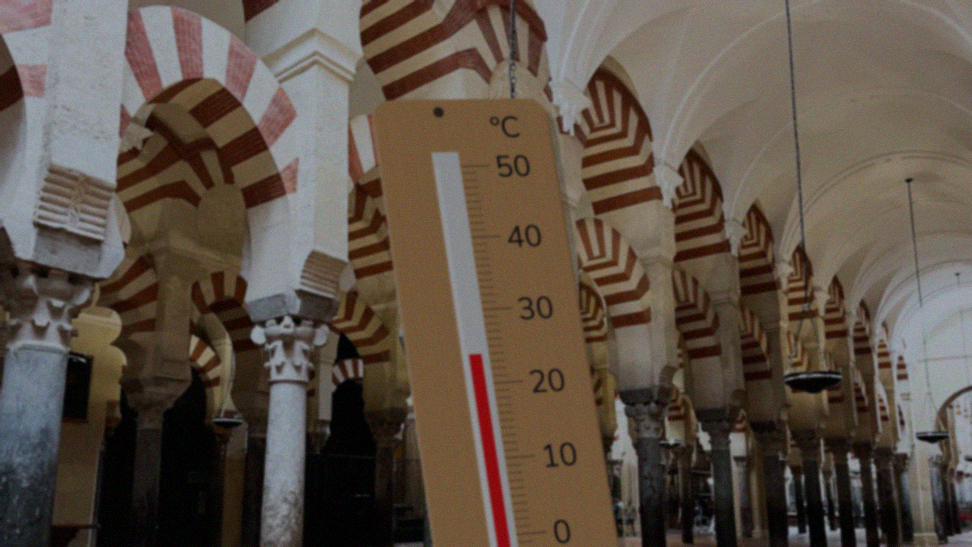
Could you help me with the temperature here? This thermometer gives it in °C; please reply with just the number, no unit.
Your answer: 24
